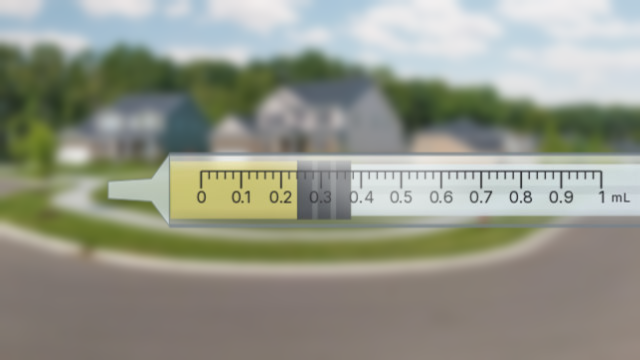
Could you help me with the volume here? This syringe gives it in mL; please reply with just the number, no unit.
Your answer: 0.24
